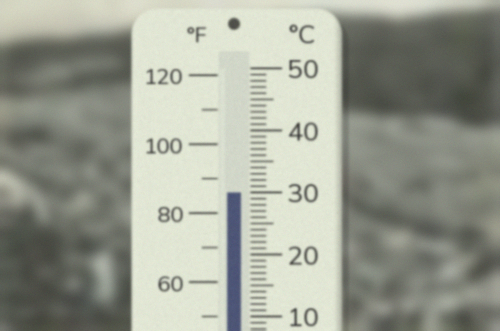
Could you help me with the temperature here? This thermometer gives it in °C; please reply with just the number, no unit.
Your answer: 30
